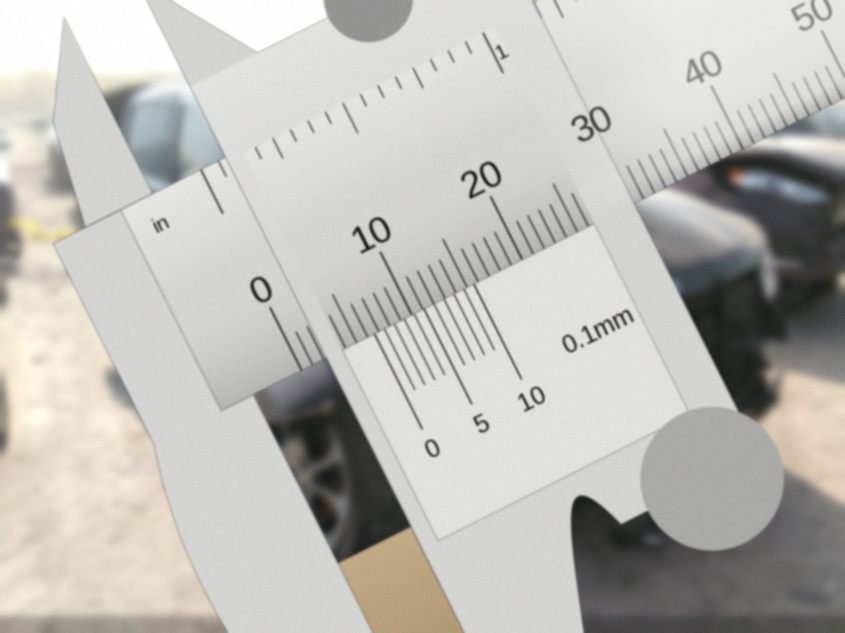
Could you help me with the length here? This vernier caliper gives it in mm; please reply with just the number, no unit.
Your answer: 6.6
